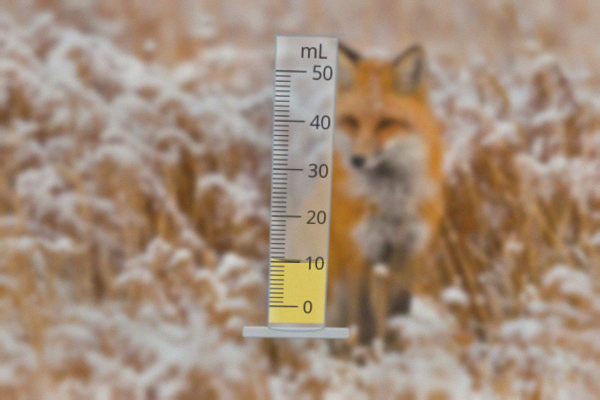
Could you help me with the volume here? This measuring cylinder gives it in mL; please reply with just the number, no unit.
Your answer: 10
